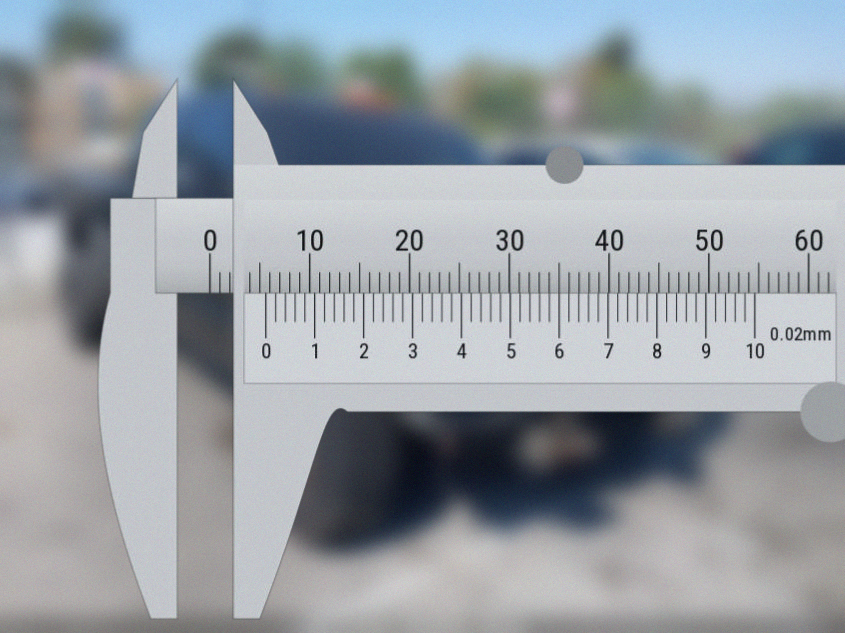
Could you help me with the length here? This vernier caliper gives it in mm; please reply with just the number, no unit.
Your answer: 5.6
